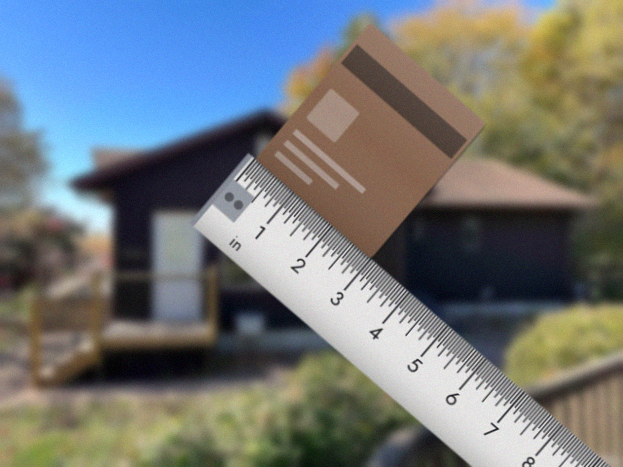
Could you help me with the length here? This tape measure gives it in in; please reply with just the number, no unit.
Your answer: 3
